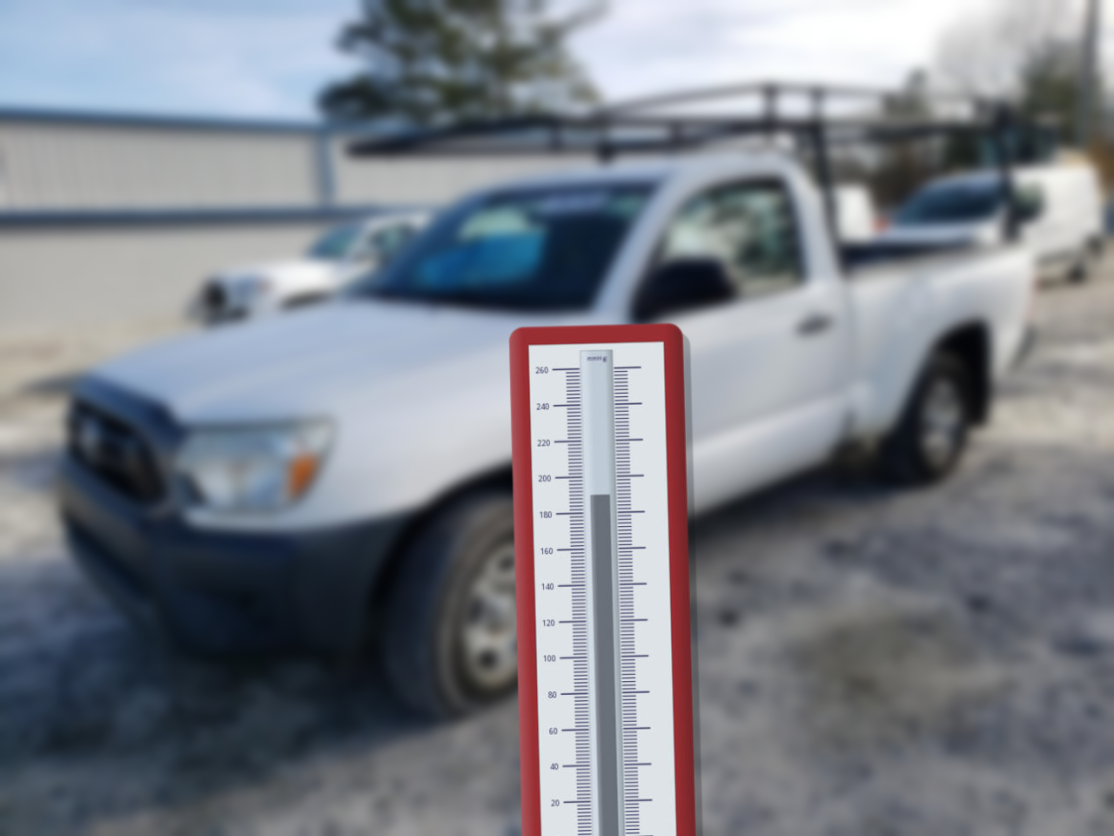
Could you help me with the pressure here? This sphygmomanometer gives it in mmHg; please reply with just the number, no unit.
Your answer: 190
